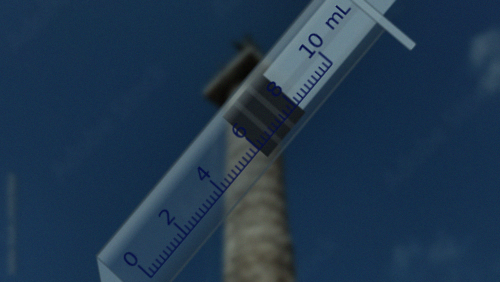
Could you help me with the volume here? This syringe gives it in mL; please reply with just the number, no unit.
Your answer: 6
